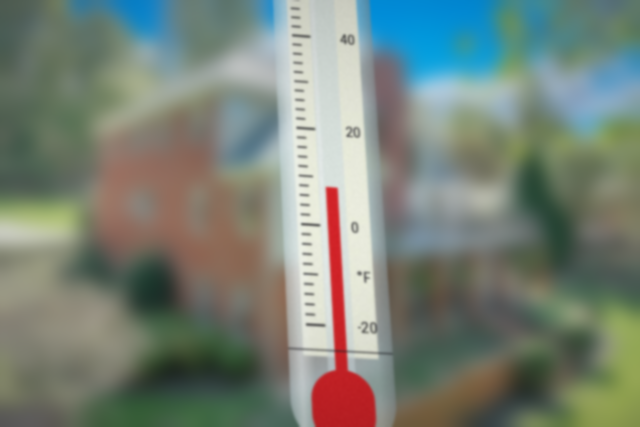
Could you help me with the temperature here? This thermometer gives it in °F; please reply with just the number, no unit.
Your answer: 8
